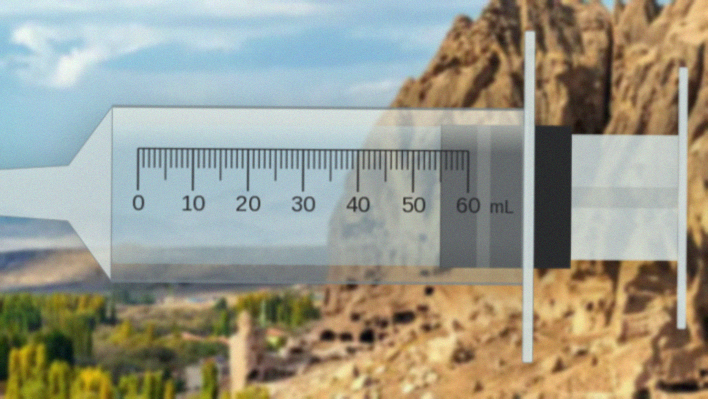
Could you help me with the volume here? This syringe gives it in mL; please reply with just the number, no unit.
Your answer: 55
